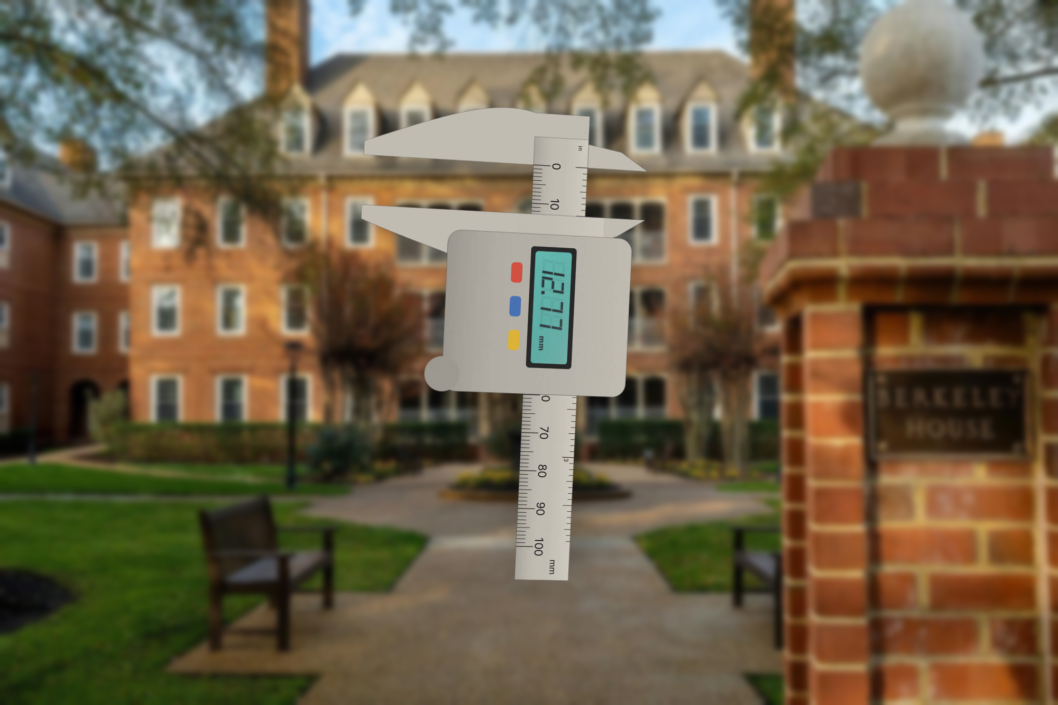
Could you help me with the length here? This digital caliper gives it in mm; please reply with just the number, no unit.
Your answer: 12.77
